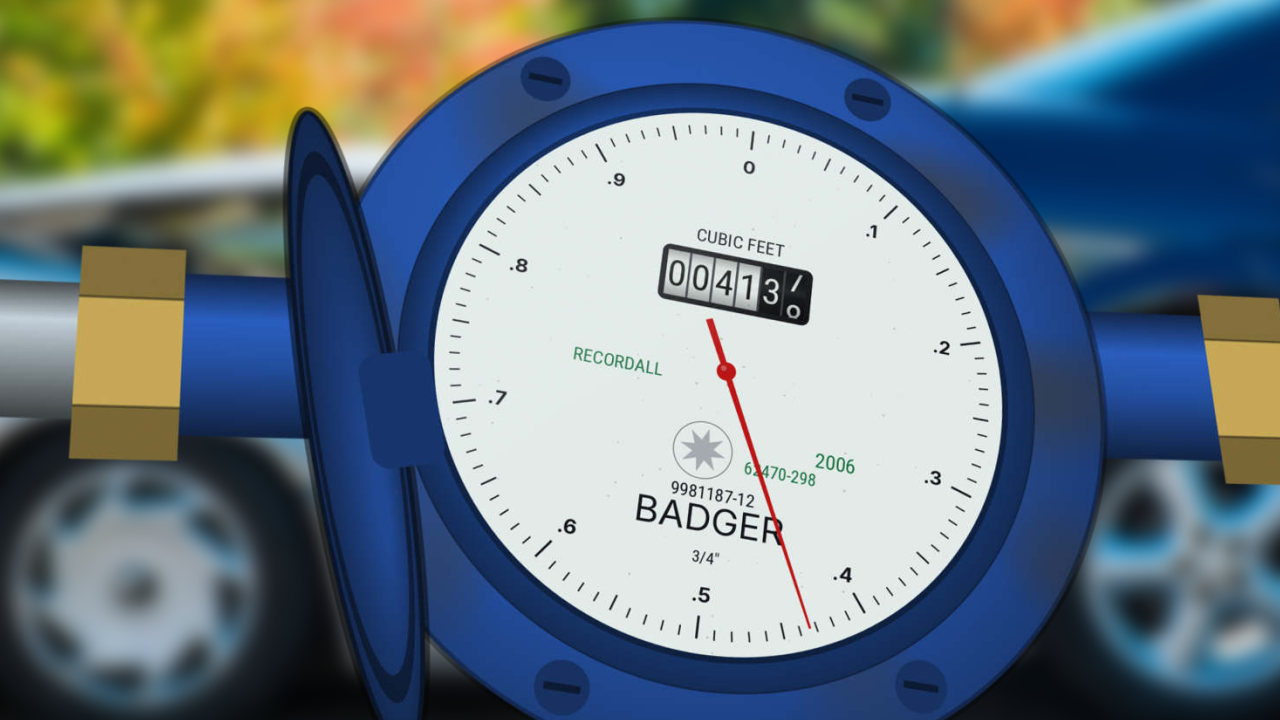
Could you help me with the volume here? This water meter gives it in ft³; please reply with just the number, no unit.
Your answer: 4137.43
